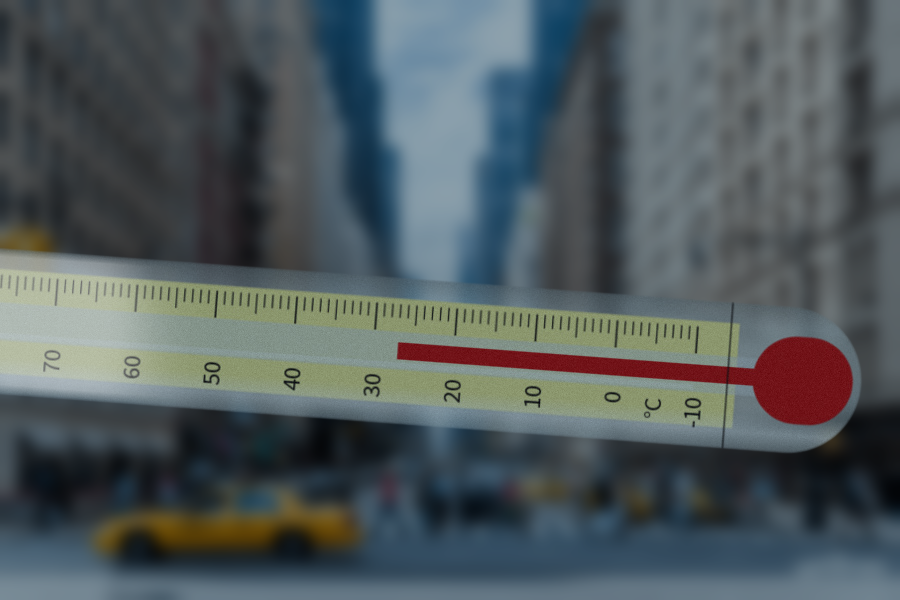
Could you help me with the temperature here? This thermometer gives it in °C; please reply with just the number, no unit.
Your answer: 27
